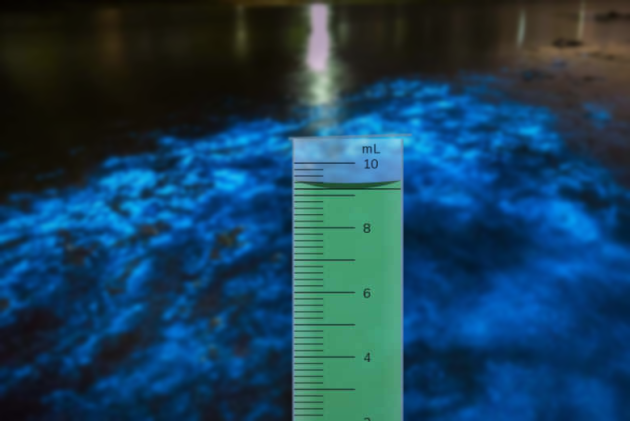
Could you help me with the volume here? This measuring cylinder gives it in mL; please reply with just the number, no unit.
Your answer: 9.2
